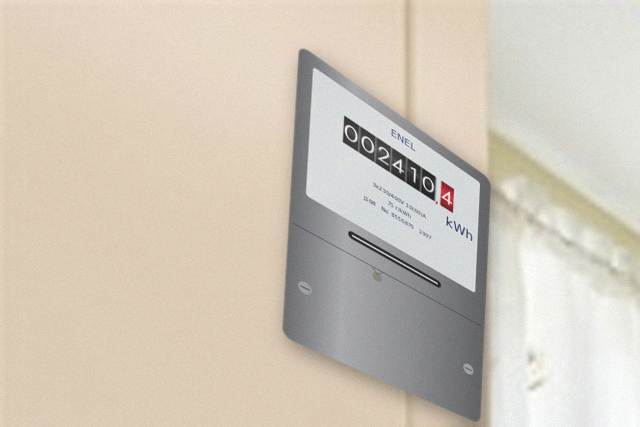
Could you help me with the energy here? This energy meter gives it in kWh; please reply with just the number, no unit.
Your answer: 2410.4
